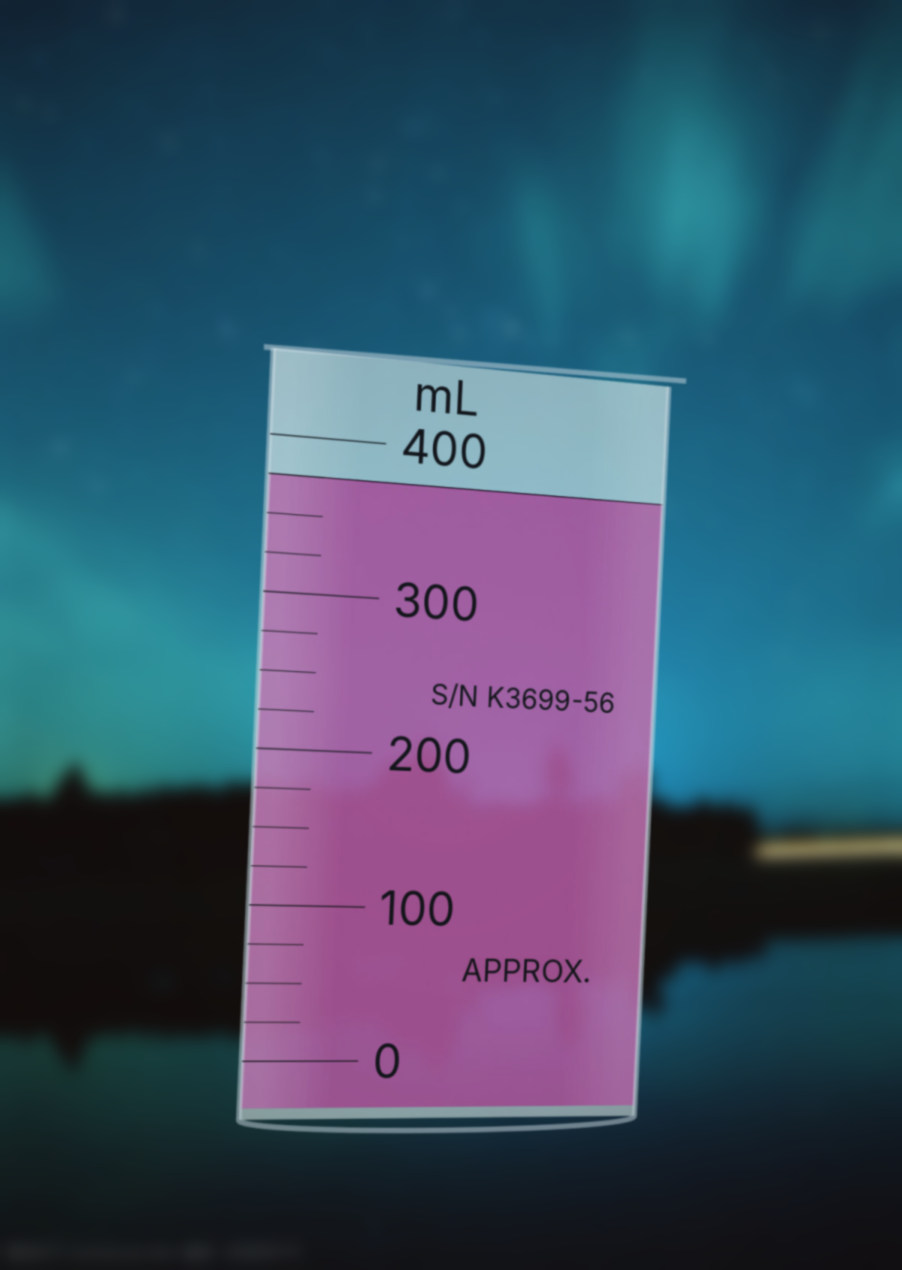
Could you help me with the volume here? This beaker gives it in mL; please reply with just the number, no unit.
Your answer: 375
